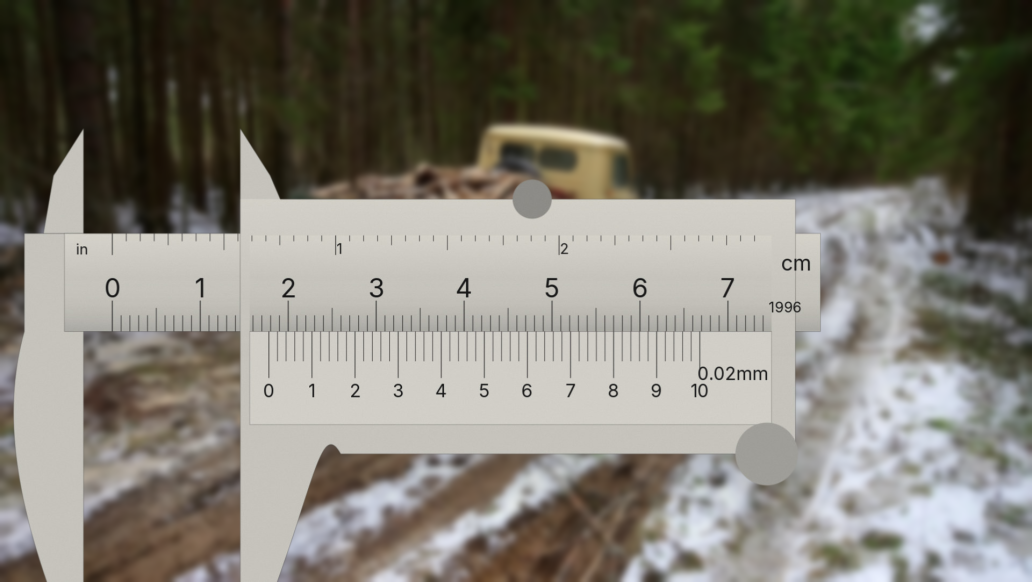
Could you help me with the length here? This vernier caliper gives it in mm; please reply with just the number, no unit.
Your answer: 17.8
